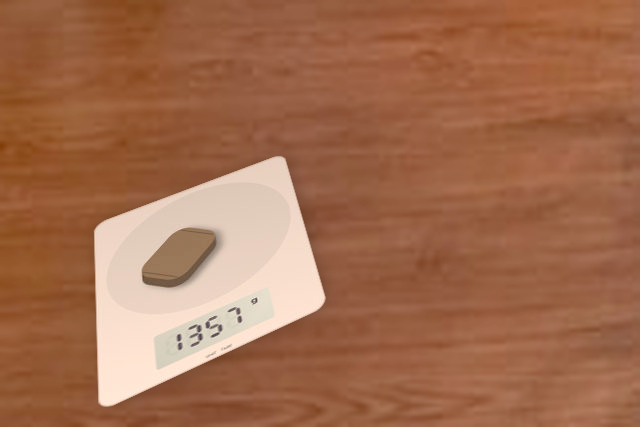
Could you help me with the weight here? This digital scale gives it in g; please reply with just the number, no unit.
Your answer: 1357
